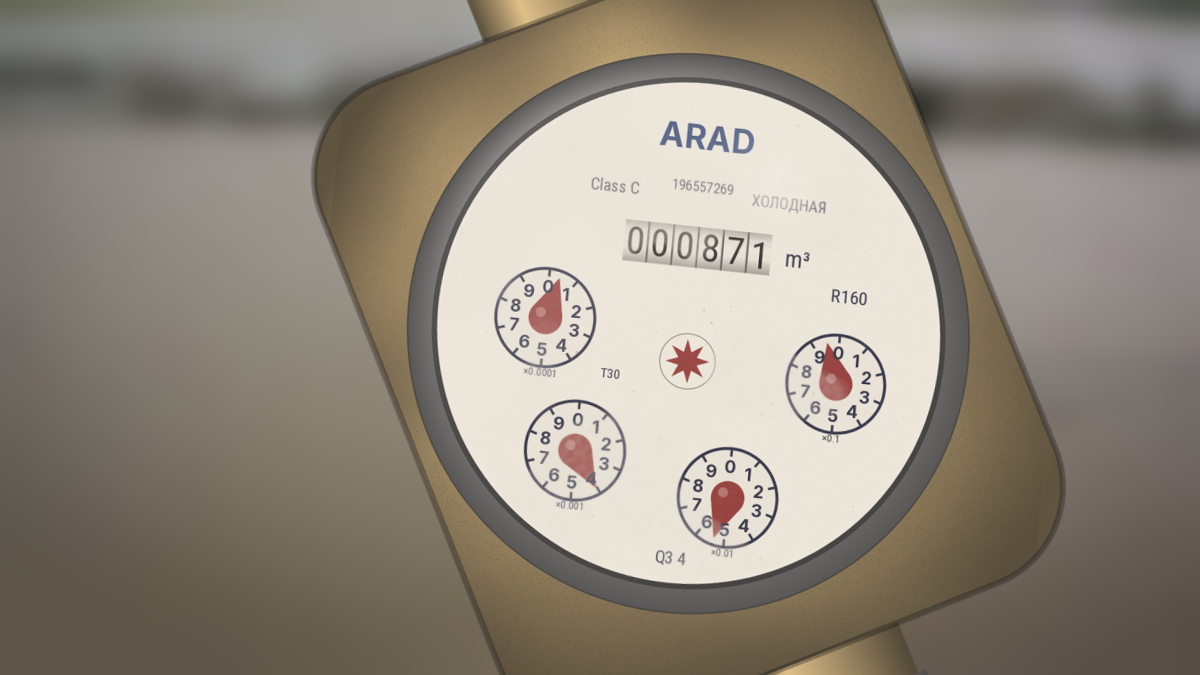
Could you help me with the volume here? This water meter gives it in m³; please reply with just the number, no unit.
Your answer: 870.9540
